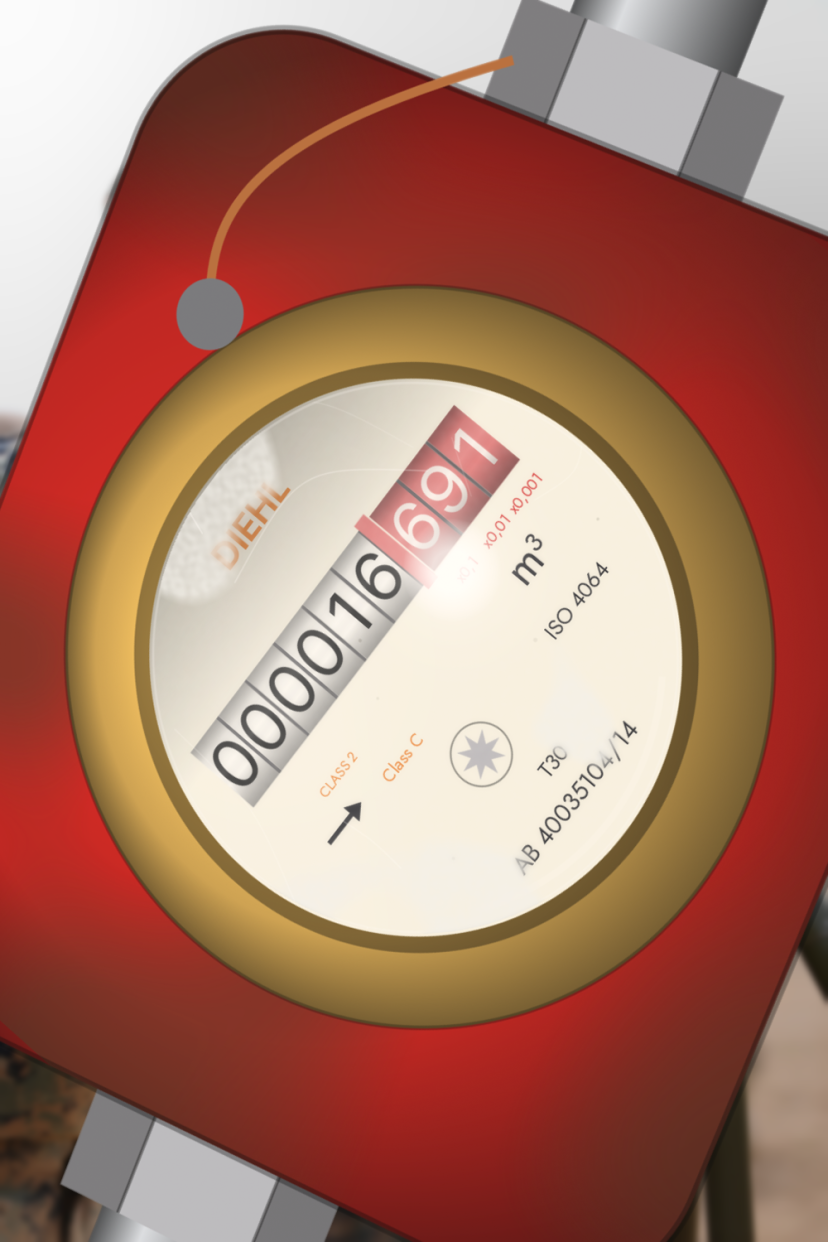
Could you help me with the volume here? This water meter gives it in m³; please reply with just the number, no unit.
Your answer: 16.691
